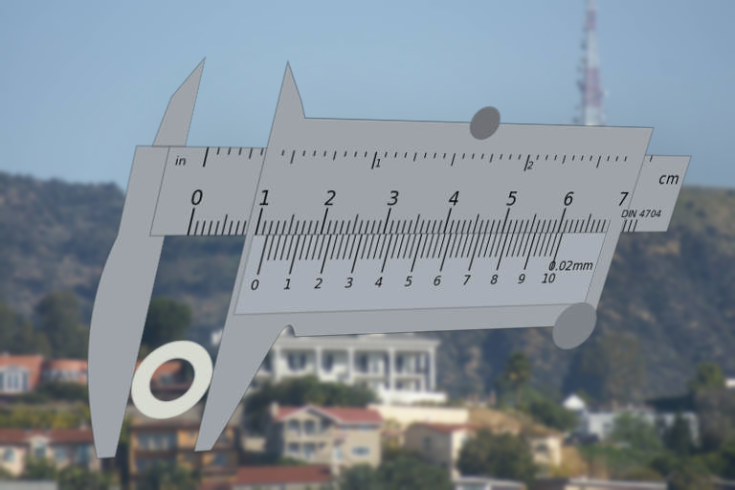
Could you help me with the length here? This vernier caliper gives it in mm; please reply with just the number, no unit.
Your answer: 11.8
